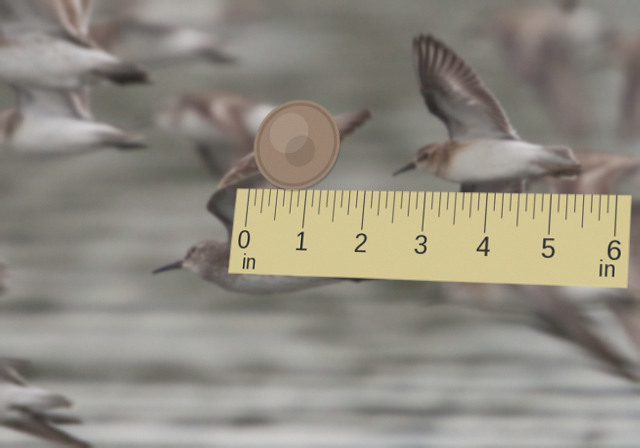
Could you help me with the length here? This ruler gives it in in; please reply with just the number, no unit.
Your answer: 1.5
